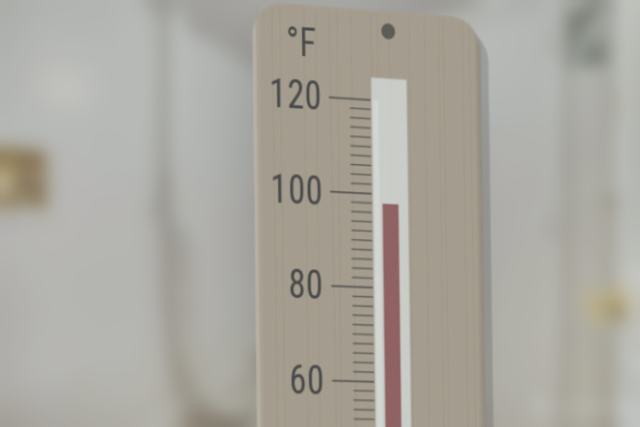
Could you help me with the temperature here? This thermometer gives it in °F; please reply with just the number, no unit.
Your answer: 98
